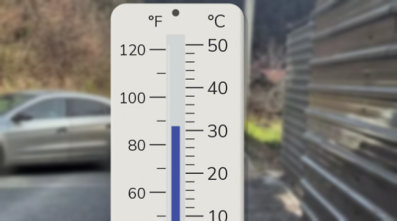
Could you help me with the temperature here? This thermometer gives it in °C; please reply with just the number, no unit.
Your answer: 31
